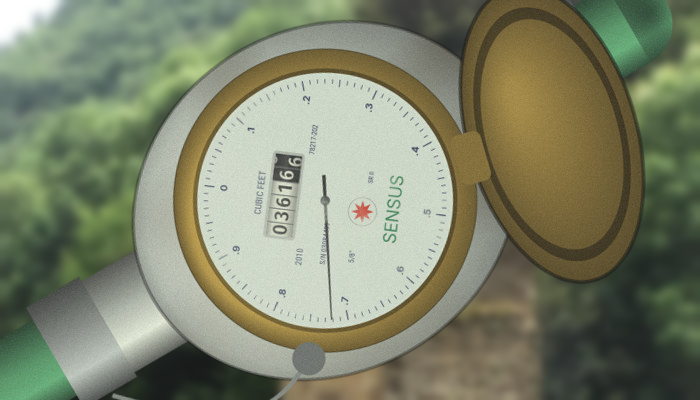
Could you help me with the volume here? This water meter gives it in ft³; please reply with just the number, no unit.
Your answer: 36165.72
